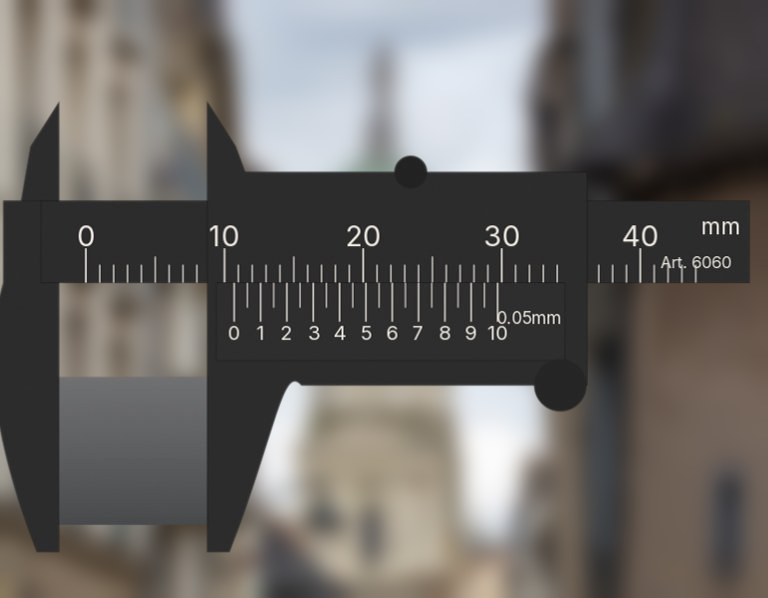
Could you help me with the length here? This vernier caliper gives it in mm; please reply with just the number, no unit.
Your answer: 10.7
